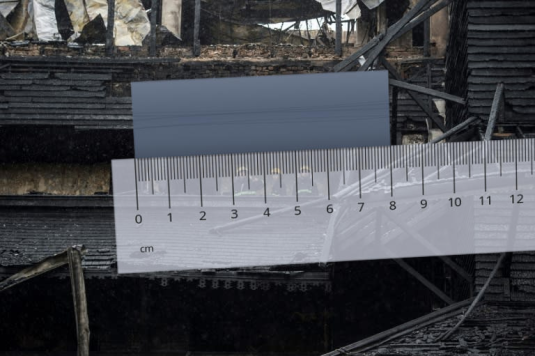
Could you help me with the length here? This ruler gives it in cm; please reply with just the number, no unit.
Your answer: 8
